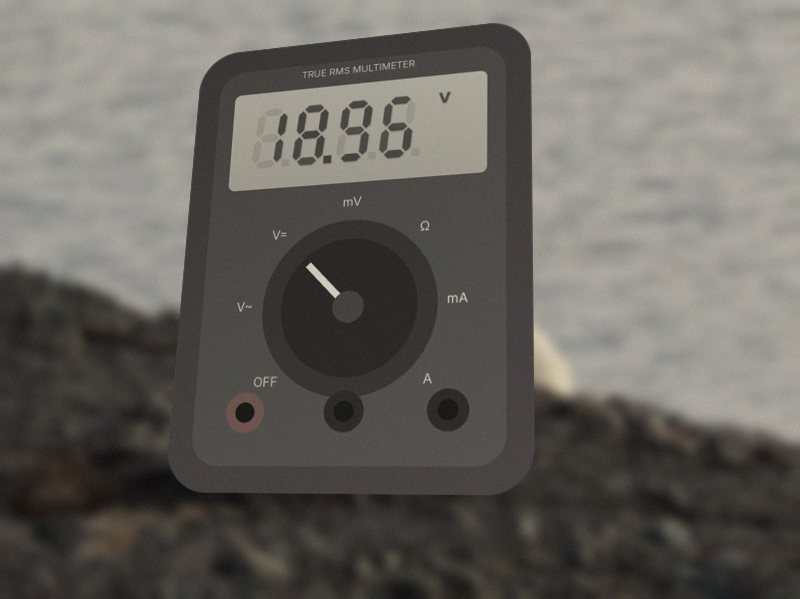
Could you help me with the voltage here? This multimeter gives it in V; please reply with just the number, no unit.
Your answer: 18.96
